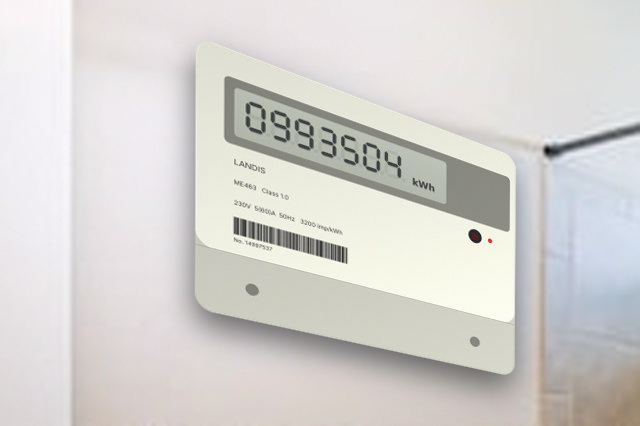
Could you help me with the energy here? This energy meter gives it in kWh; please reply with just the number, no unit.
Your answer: 993504
